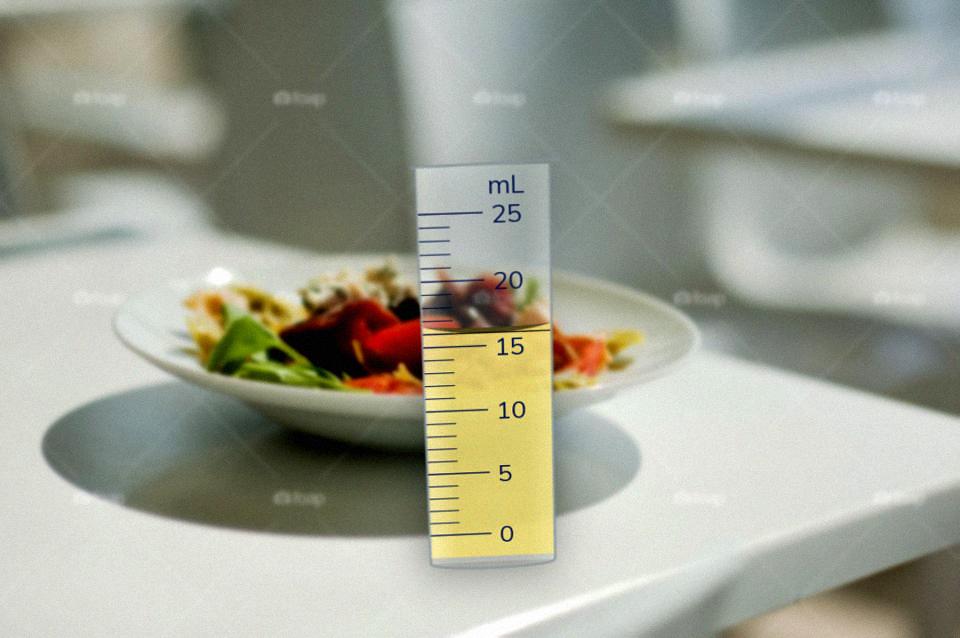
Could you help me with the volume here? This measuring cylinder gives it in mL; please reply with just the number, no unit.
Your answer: 16
